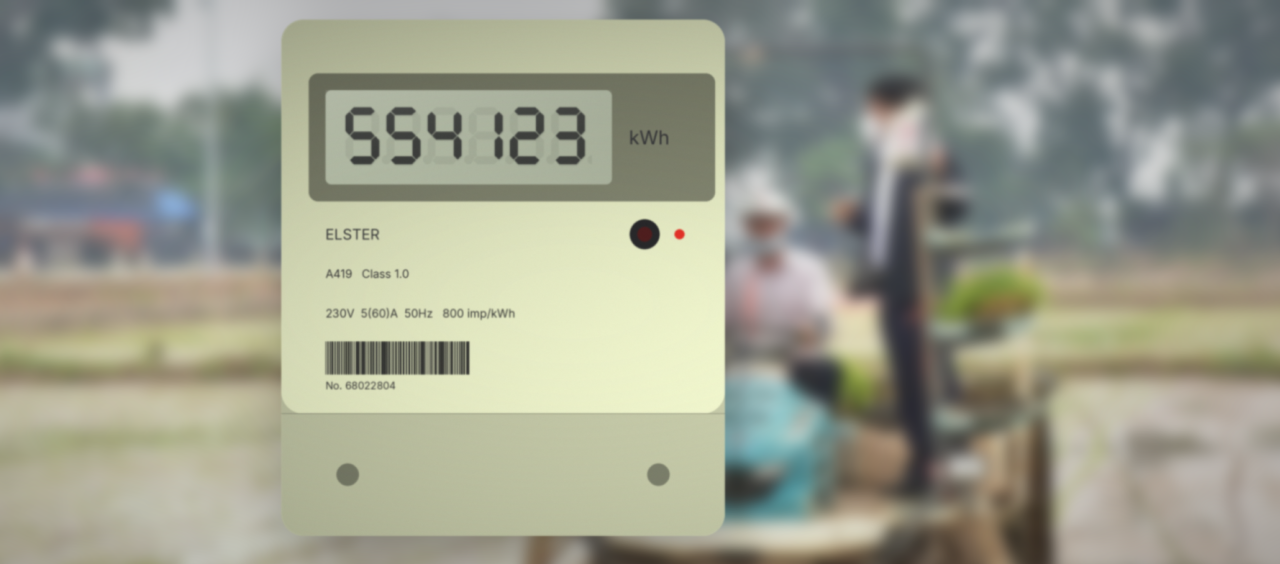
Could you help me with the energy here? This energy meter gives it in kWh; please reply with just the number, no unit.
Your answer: 554123
